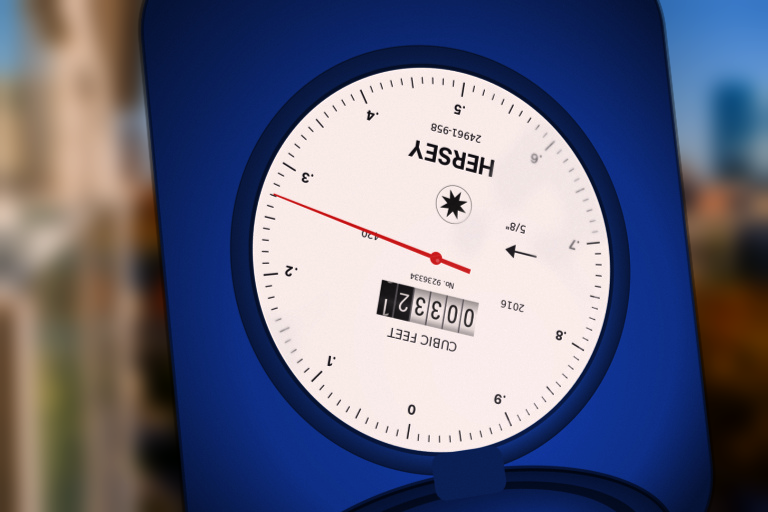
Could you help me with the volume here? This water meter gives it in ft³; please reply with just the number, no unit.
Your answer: 3321.27
